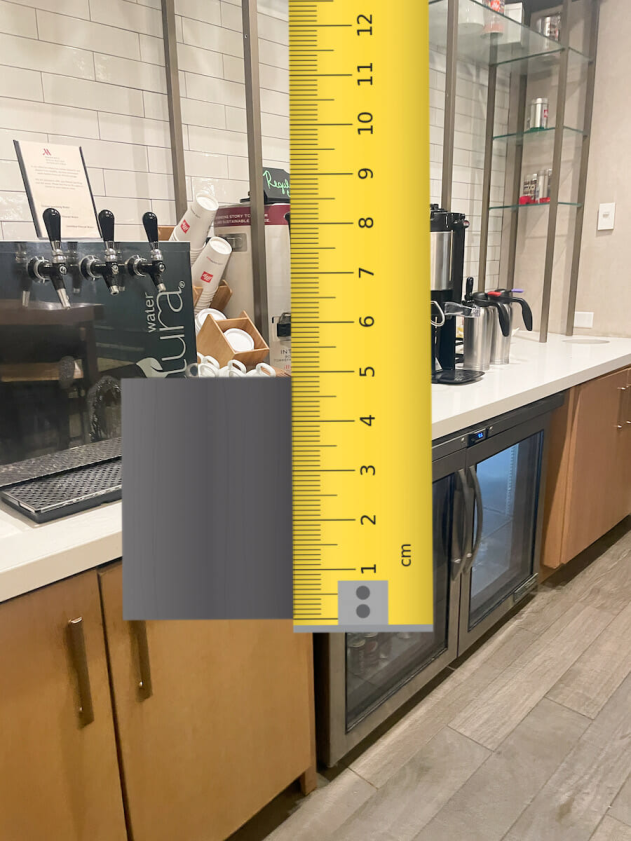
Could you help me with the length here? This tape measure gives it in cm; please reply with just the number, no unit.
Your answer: 4.9
